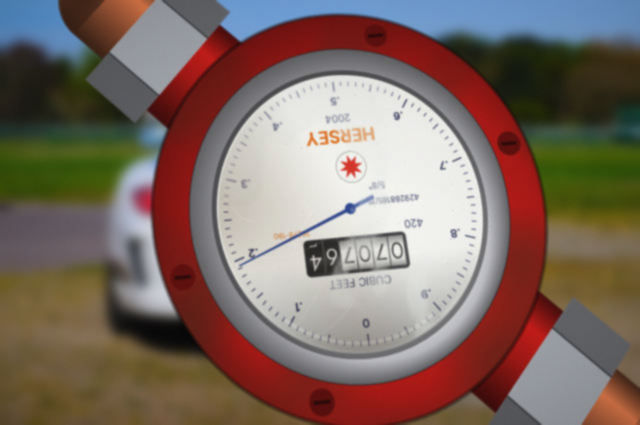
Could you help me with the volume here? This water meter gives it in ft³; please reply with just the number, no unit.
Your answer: 70764.19
